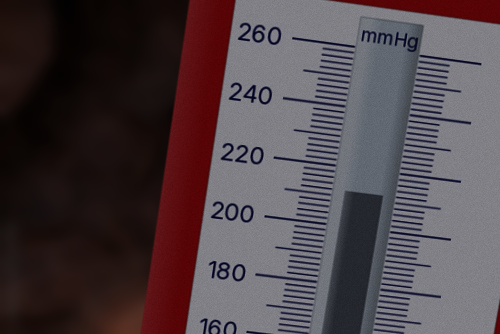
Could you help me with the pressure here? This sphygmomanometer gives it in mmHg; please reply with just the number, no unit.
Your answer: 212
